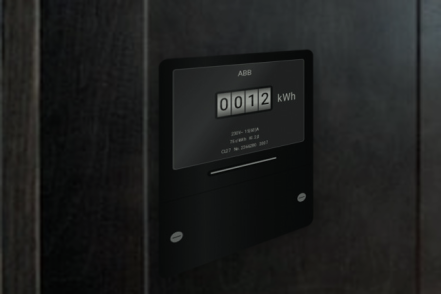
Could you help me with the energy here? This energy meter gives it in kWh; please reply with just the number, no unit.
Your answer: 12
